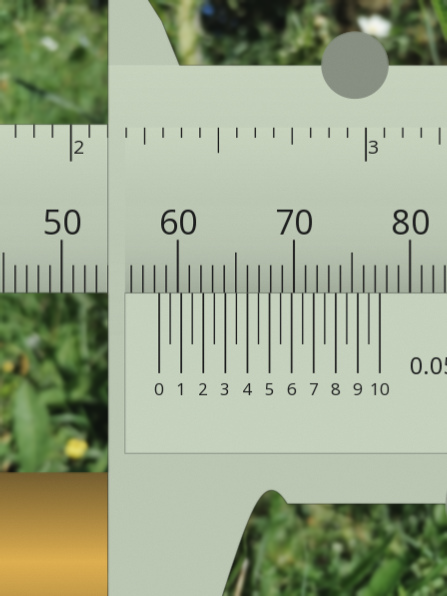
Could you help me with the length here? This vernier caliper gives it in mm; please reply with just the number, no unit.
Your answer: 58.4
